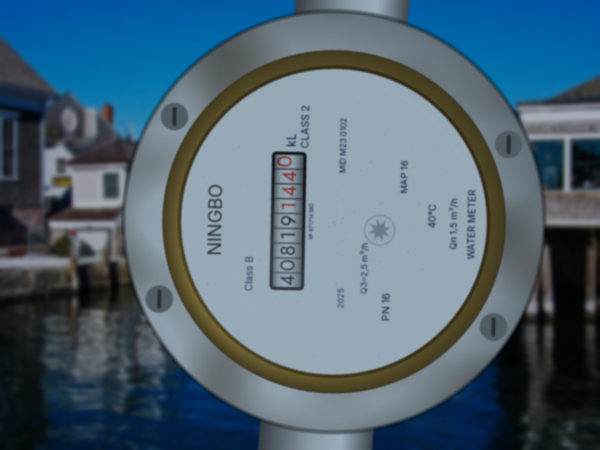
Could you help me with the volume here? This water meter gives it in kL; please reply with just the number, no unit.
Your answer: 40819.1440
